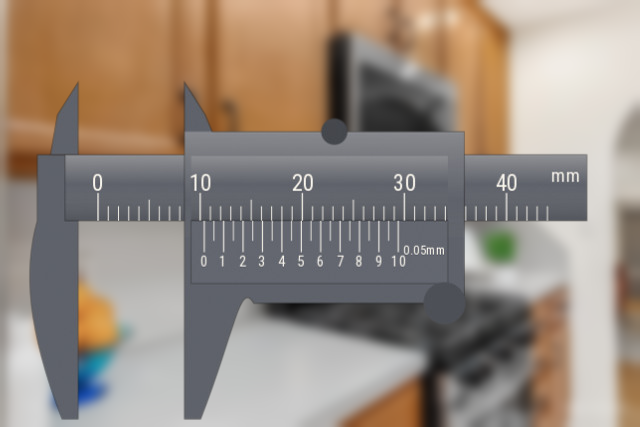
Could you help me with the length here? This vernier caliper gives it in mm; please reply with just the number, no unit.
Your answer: 10.4
